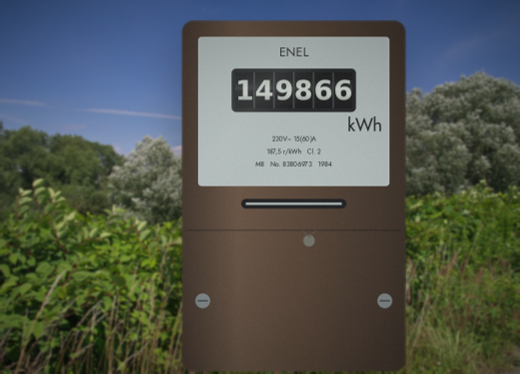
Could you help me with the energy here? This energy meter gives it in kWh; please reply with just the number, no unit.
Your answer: 149866
